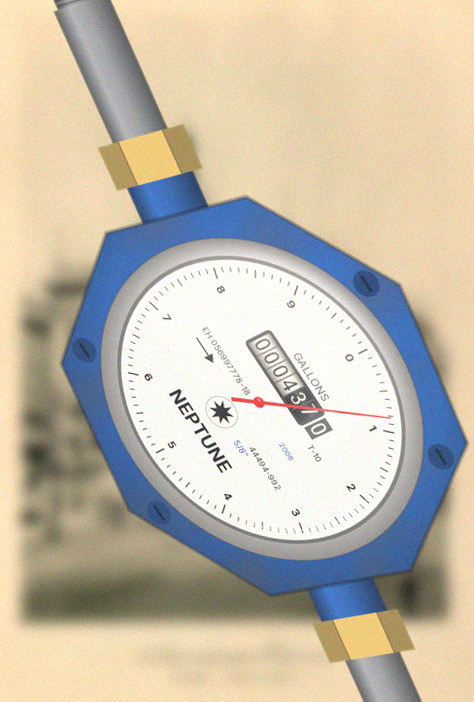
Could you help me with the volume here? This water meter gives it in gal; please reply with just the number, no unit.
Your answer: 4370.8
